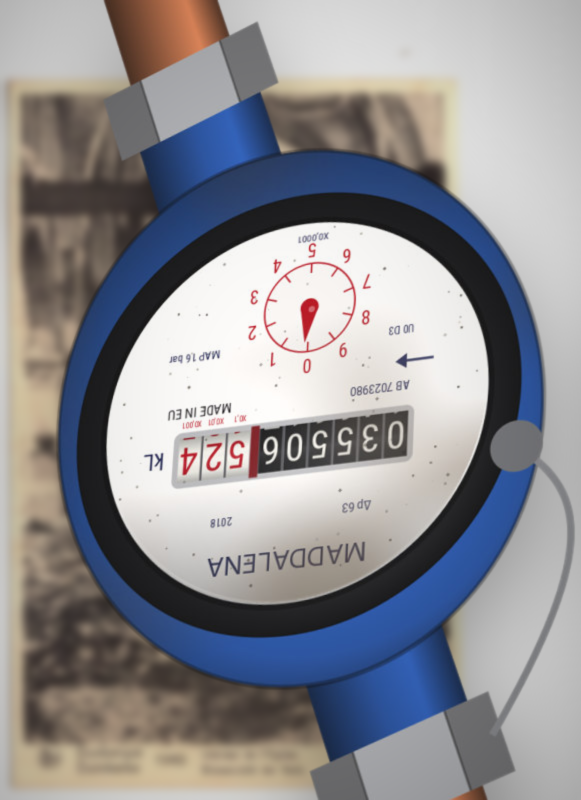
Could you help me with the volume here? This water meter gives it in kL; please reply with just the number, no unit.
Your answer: 35506.5240
